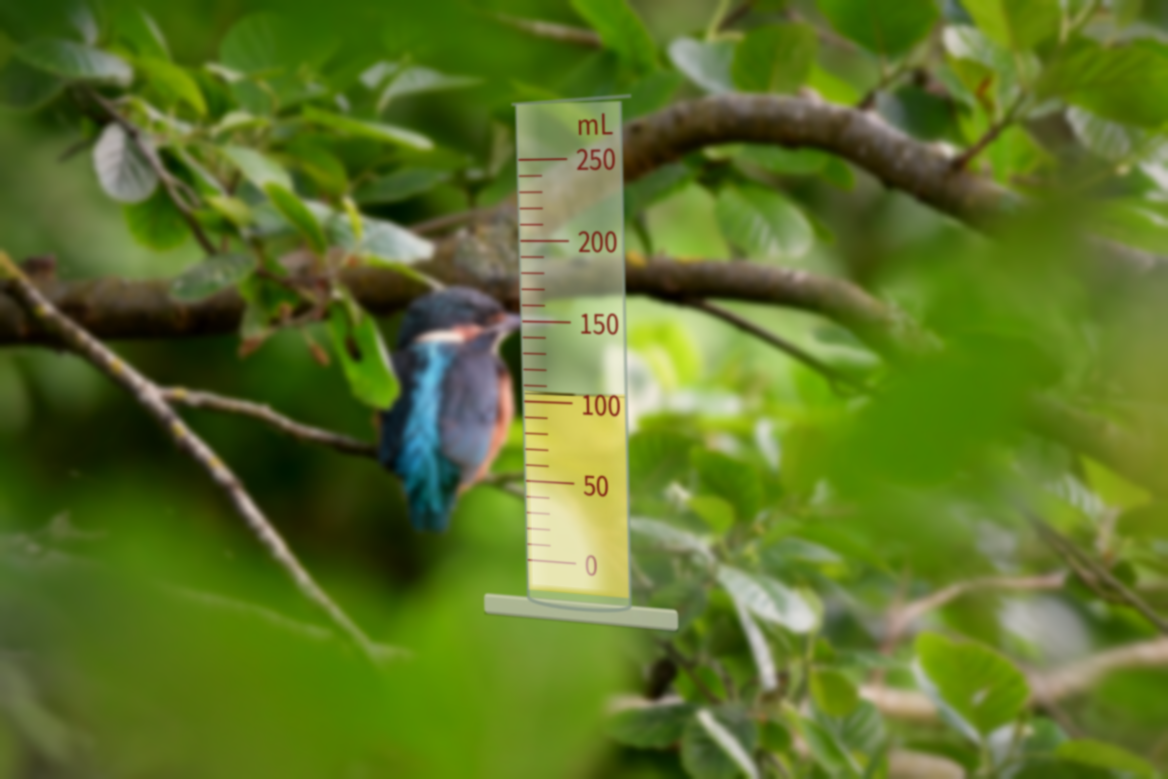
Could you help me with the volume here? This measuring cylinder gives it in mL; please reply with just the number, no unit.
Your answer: 105
